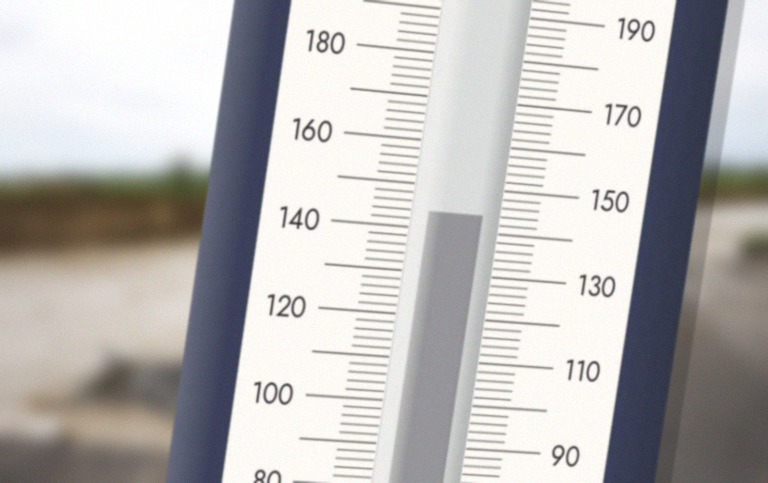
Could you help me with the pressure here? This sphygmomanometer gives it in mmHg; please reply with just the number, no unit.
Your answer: 144
